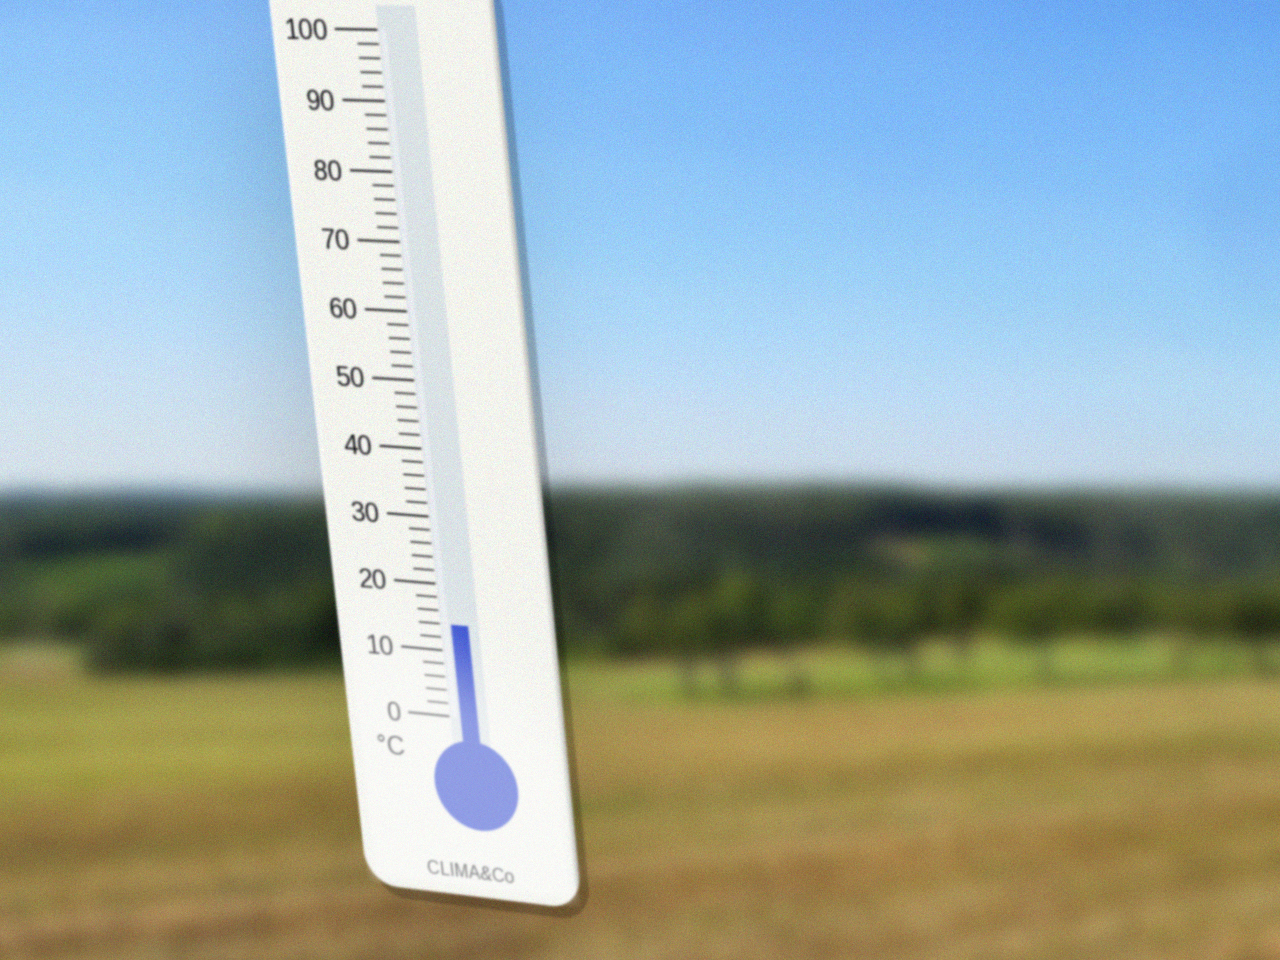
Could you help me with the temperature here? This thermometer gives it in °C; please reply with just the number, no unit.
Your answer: 14
